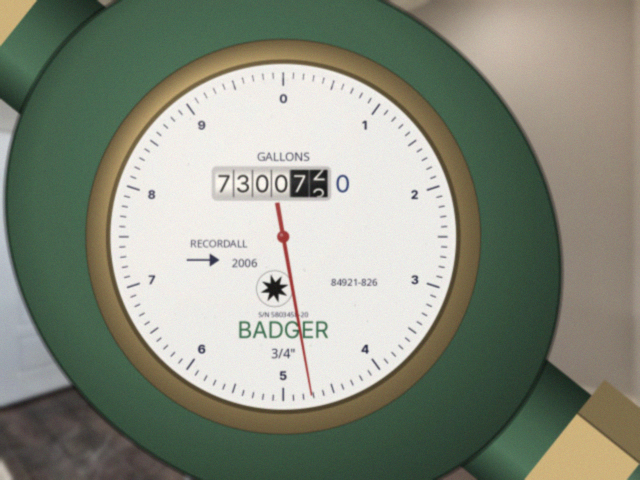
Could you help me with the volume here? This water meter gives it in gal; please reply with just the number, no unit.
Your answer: 7300724.7
